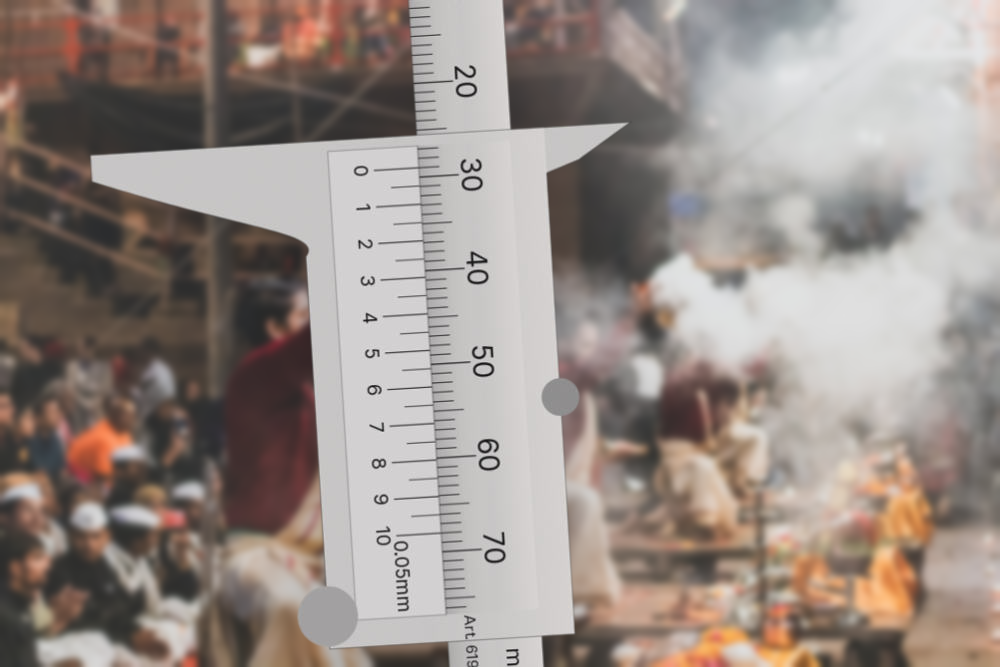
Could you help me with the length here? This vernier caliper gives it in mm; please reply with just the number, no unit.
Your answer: 29.0
